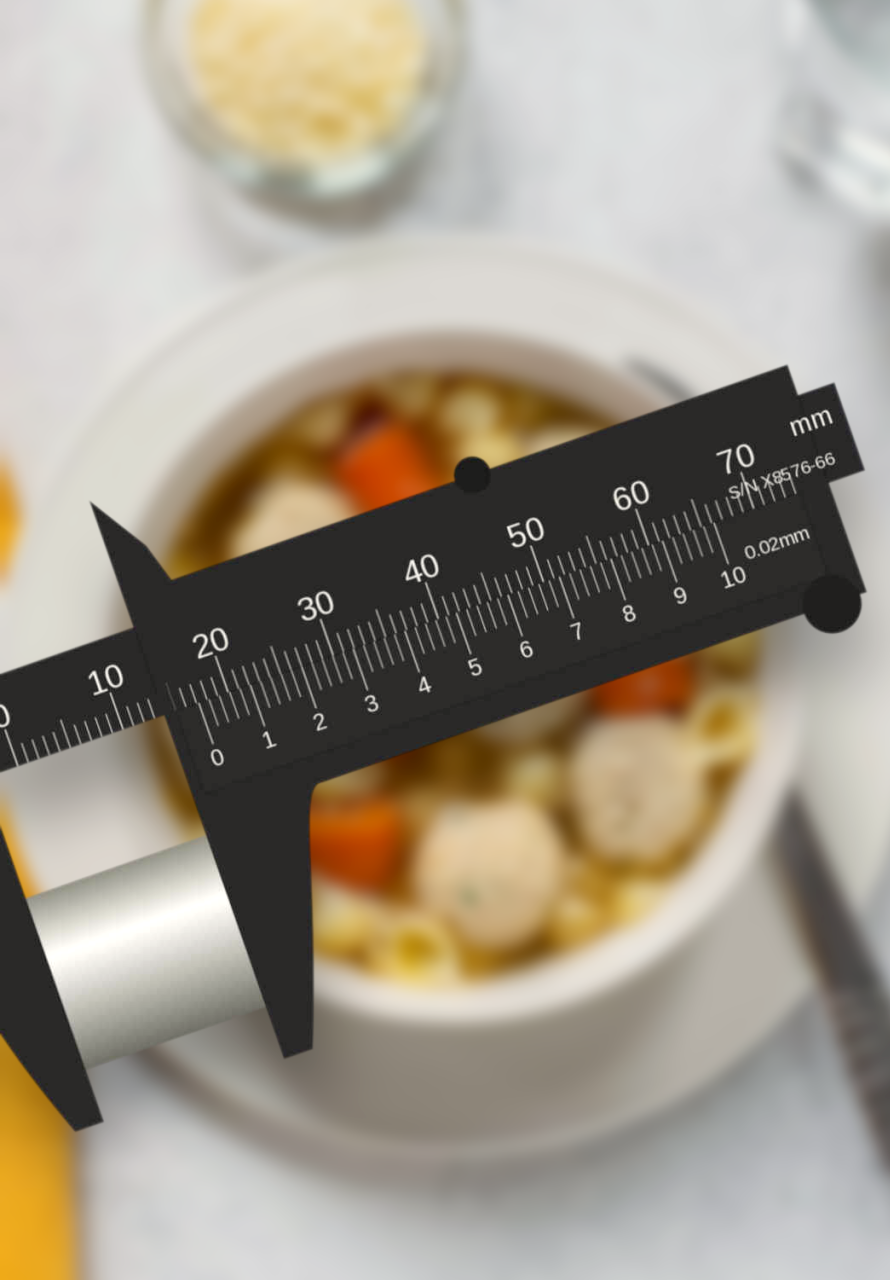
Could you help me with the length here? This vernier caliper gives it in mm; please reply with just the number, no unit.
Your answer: 17.2
